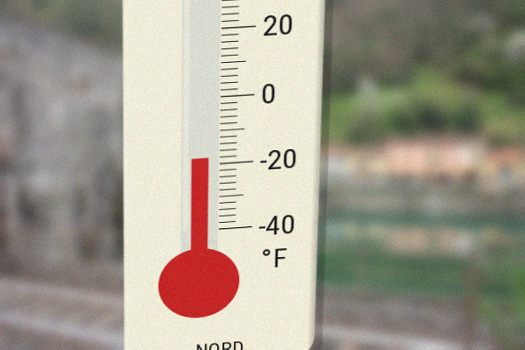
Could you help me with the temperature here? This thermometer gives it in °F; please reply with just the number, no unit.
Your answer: -18
